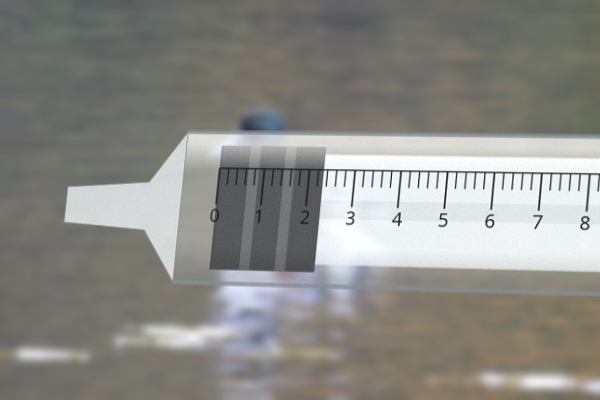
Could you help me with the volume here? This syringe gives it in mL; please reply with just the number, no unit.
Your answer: 0
